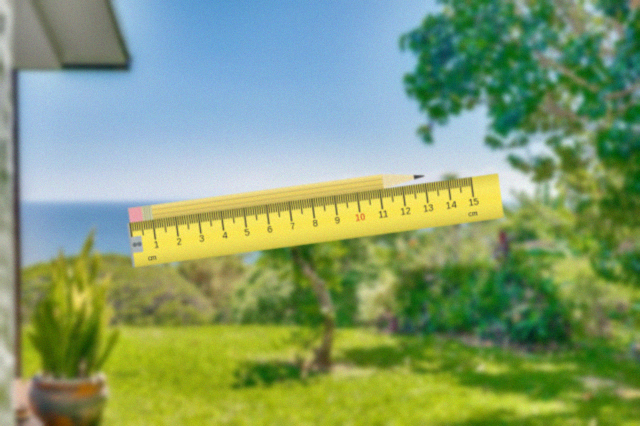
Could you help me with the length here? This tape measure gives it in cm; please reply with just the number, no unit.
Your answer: 13
